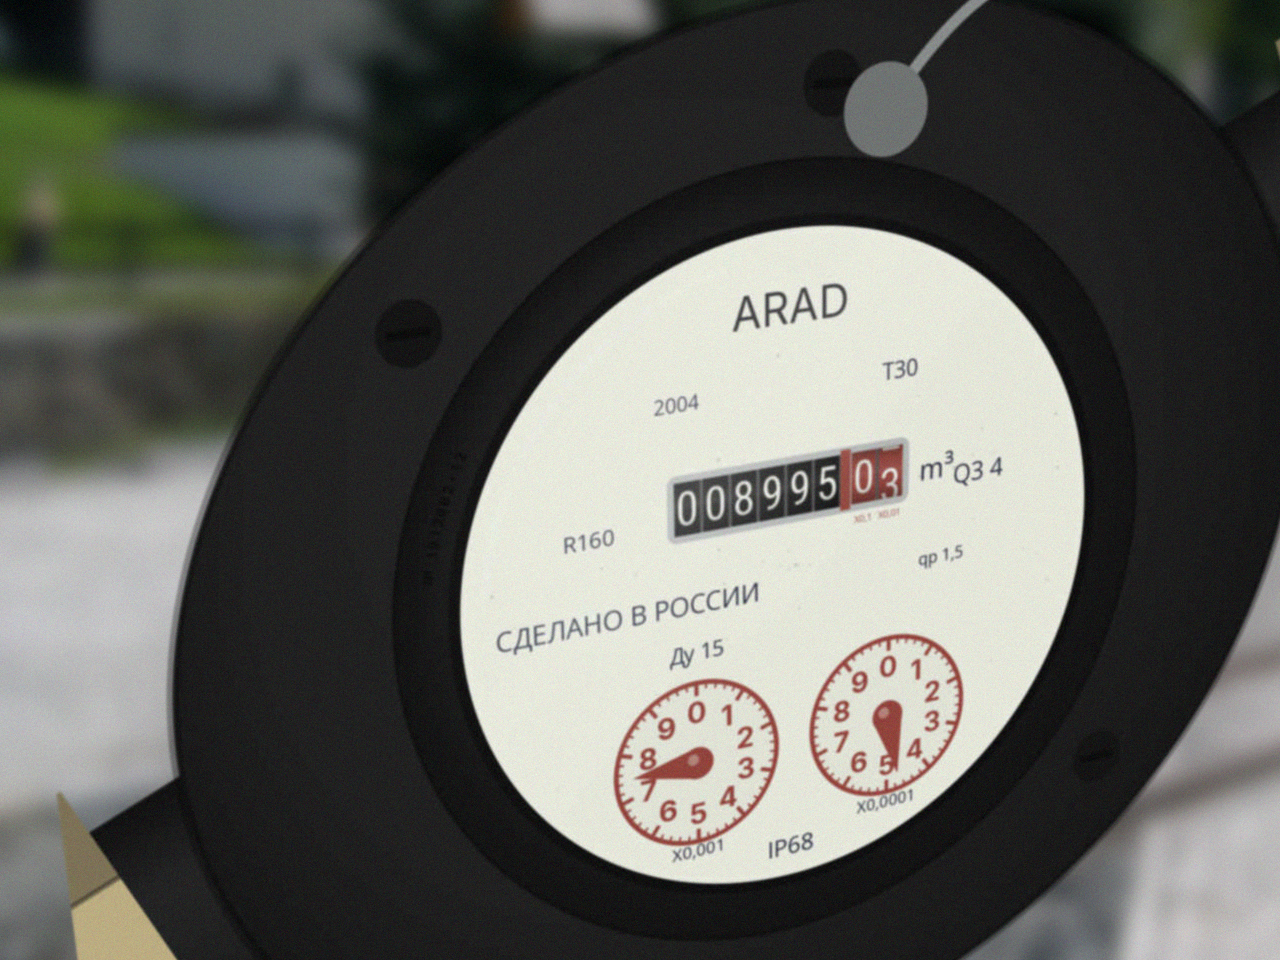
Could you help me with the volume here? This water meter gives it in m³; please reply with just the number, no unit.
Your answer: 8995.0274
